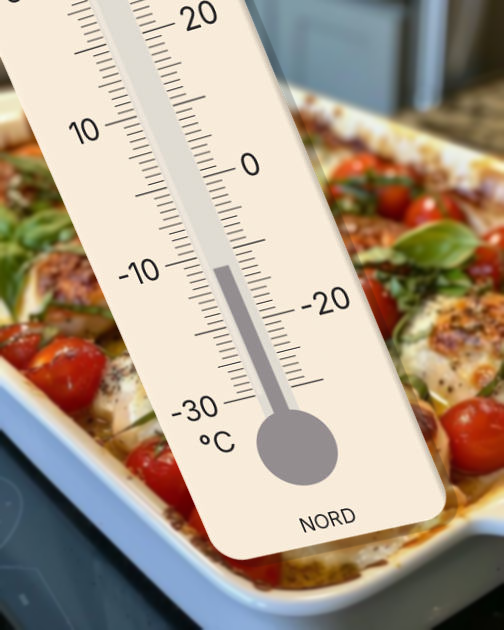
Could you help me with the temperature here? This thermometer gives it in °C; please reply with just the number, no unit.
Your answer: -12
